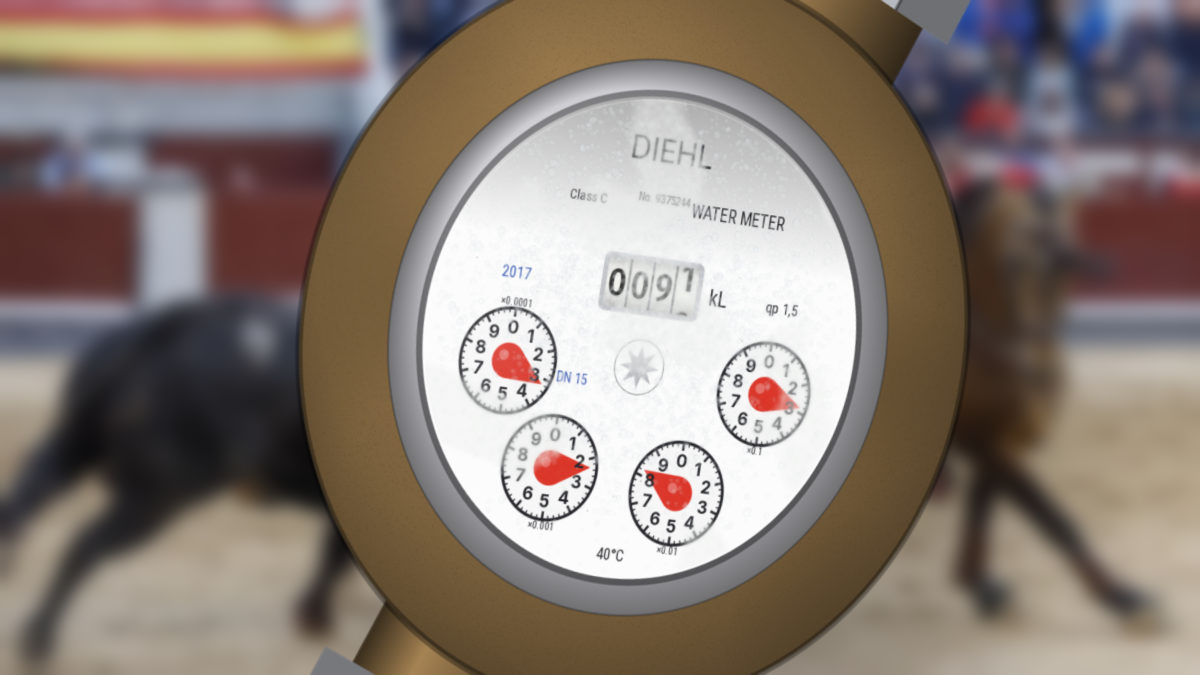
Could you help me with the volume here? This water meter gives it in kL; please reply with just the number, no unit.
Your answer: 91.2823
